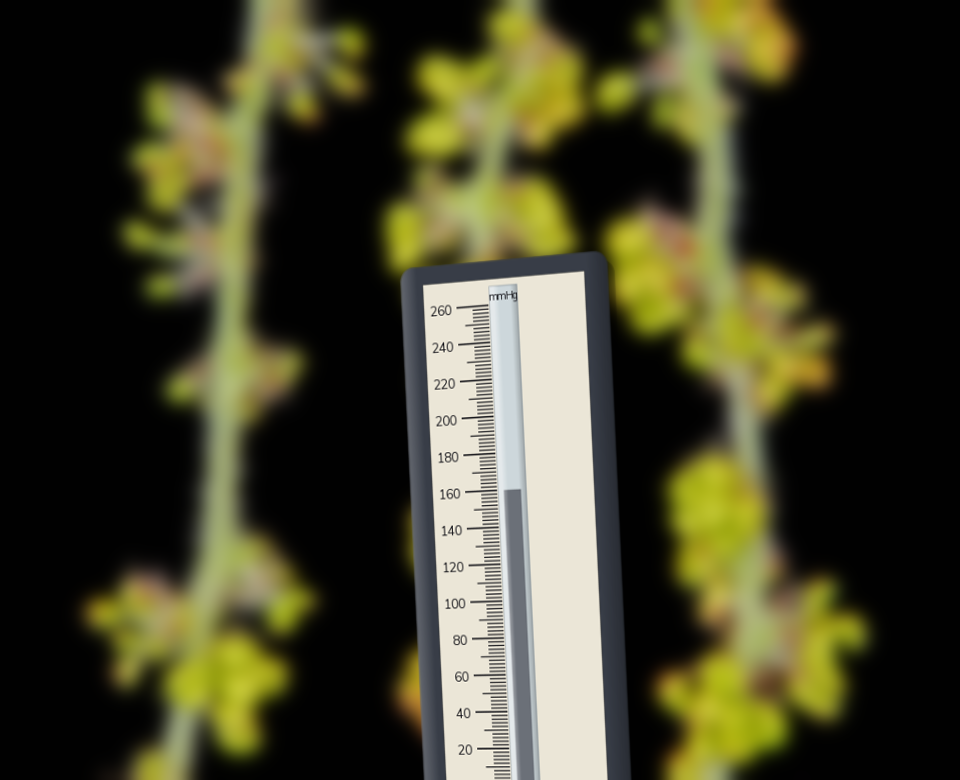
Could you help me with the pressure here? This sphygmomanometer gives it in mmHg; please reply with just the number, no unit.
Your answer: 160
